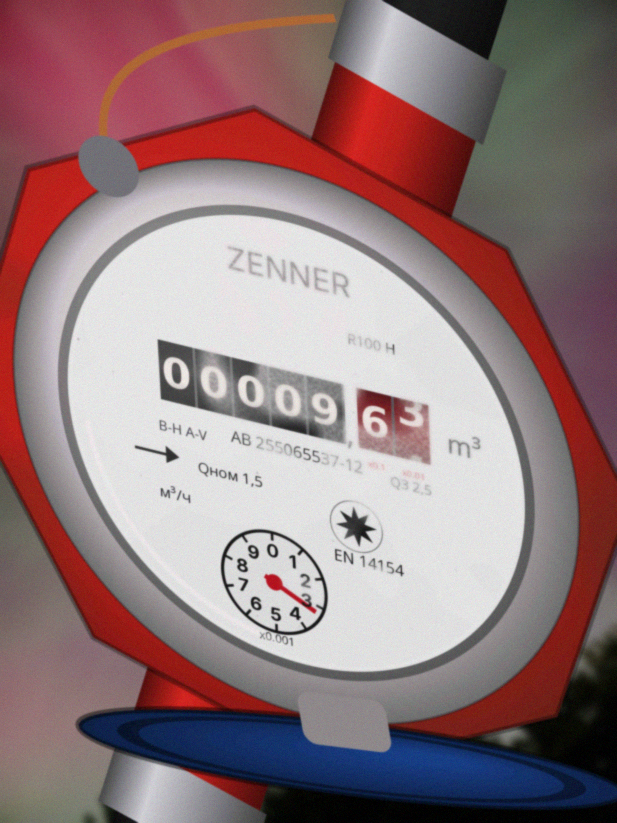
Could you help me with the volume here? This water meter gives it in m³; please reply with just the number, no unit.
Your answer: 9.633
